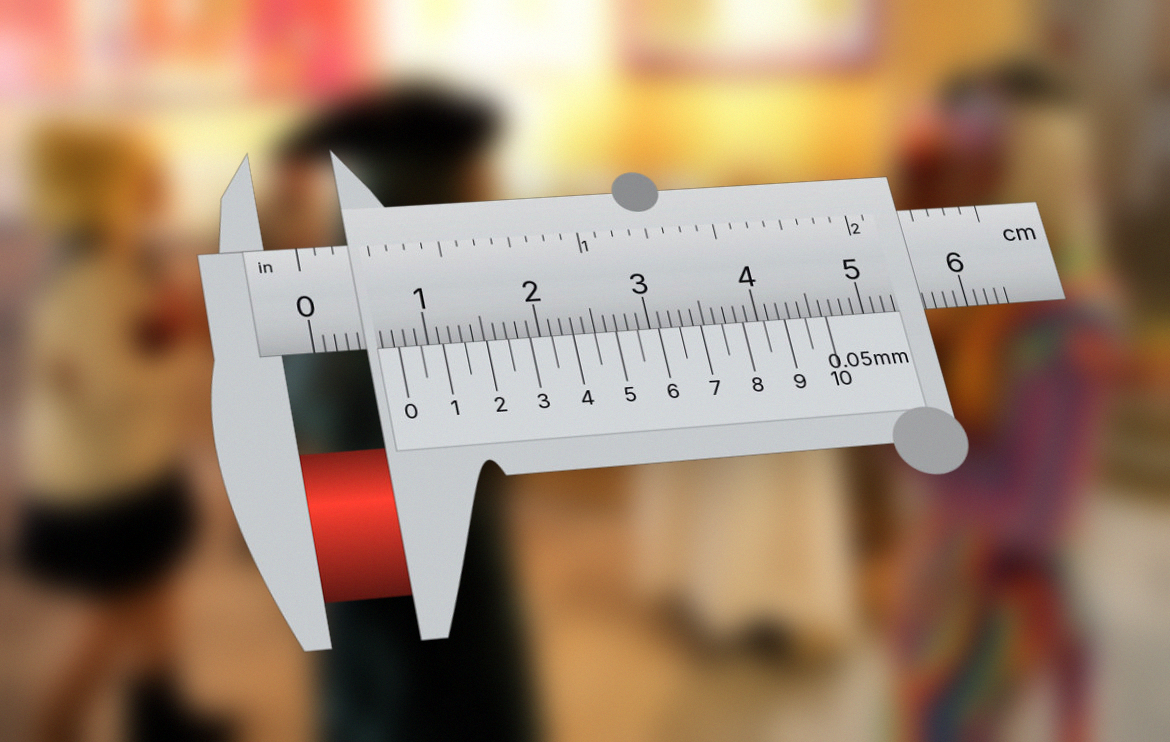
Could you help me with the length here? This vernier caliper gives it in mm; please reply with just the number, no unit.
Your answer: 7.4
